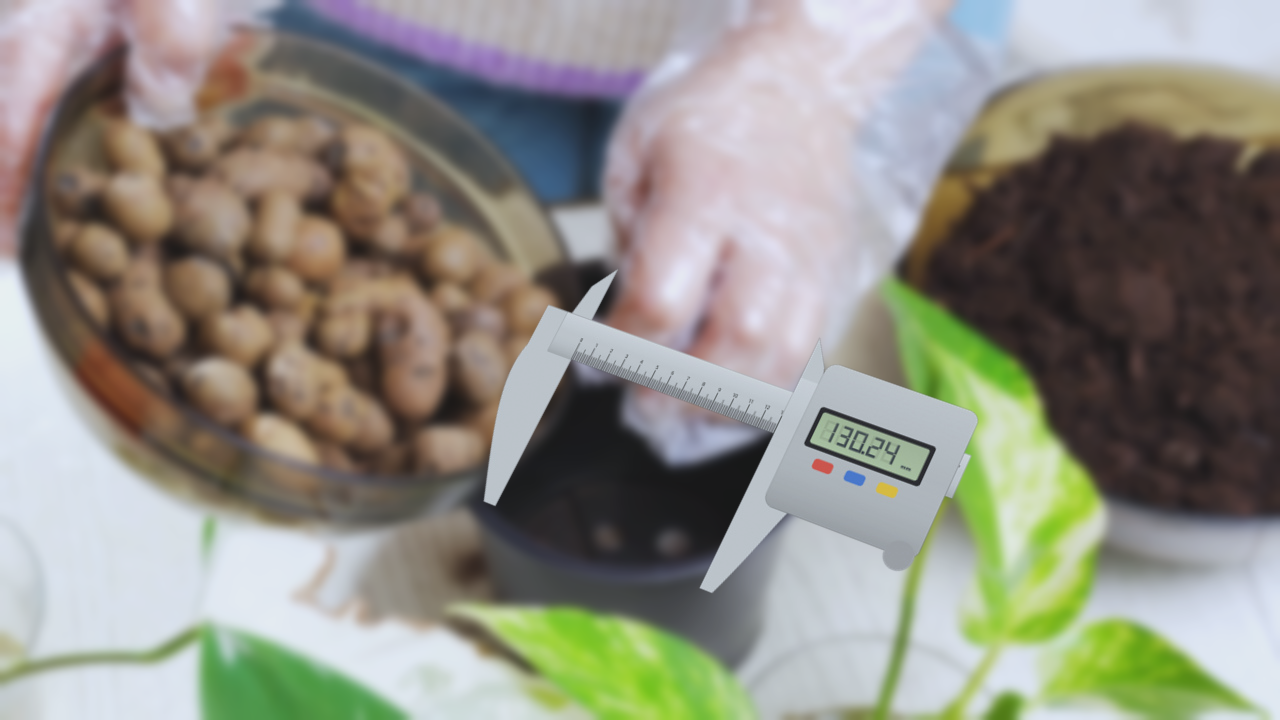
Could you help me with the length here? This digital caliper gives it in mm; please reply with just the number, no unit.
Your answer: 130.24
